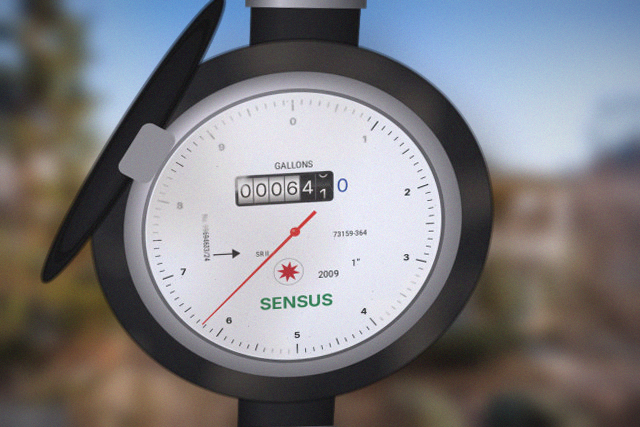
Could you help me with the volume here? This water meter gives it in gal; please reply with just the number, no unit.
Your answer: 6406.2
